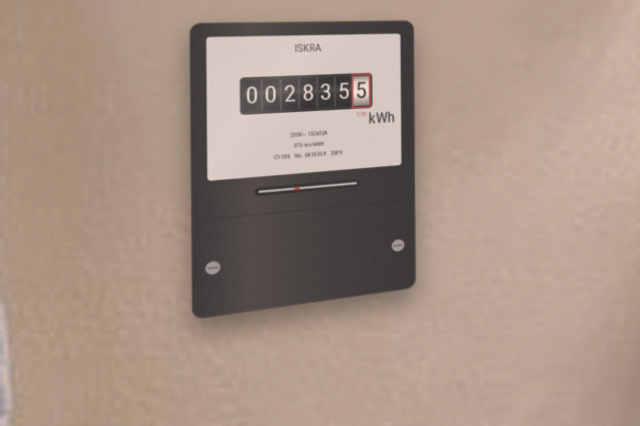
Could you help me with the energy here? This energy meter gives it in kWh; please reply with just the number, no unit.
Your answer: 2835.5
